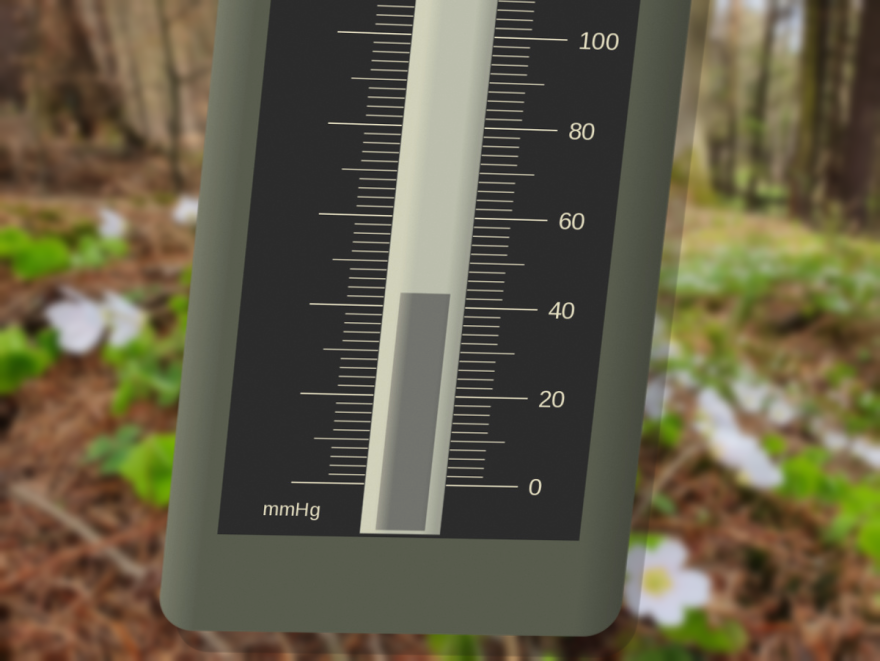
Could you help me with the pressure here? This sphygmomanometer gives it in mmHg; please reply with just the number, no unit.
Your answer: 43
